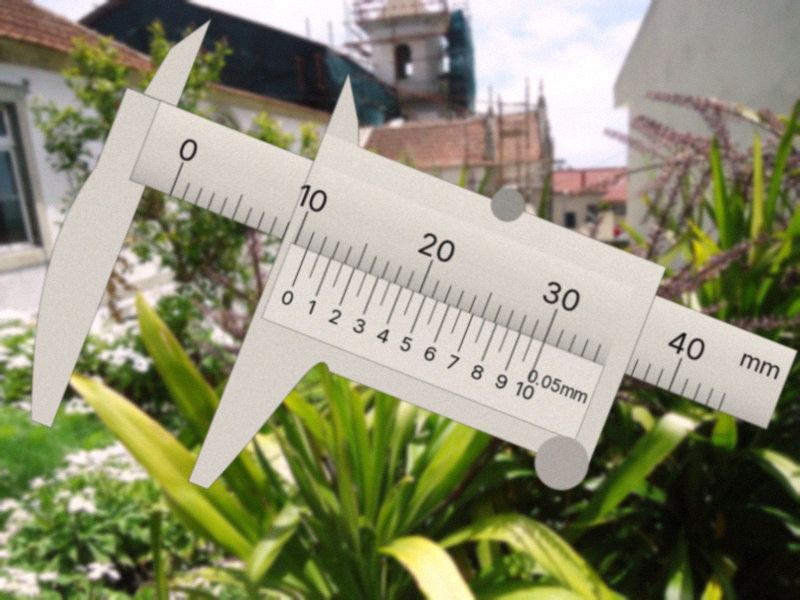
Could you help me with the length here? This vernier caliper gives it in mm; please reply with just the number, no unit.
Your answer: 11.0
